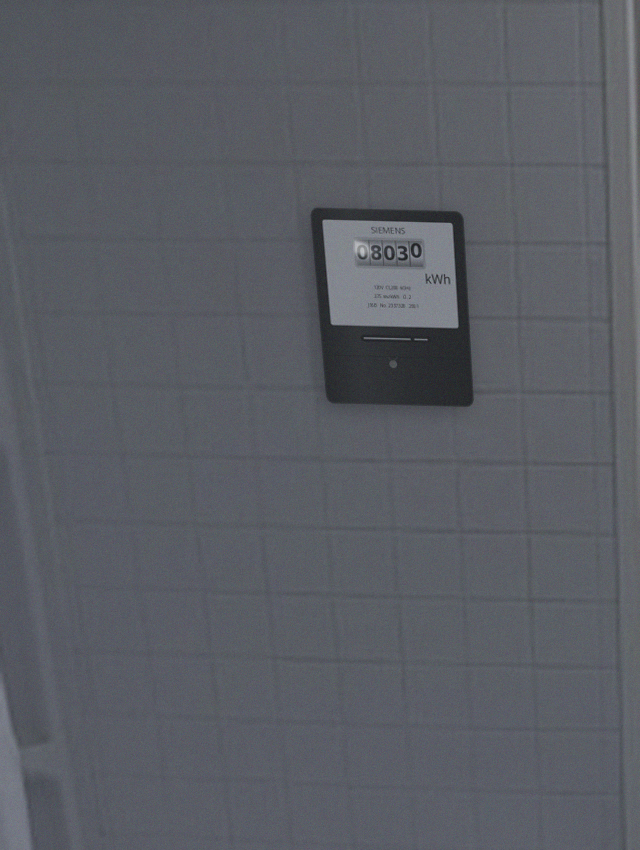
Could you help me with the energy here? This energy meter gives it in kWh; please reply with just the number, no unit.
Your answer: 8030
